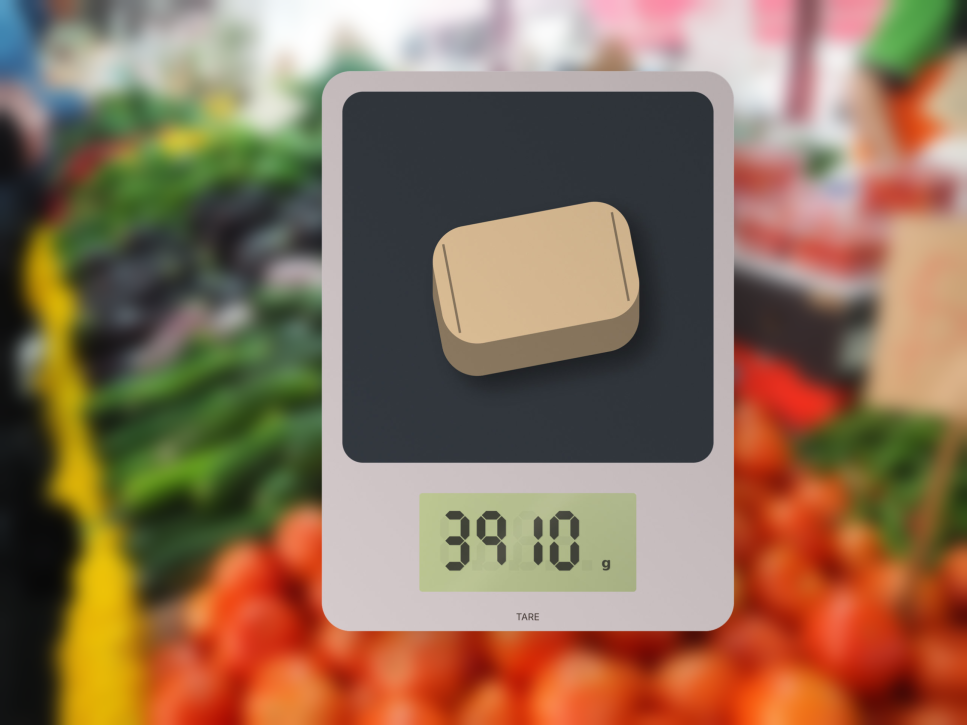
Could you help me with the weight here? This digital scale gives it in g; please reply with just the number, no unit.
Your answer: 3910
